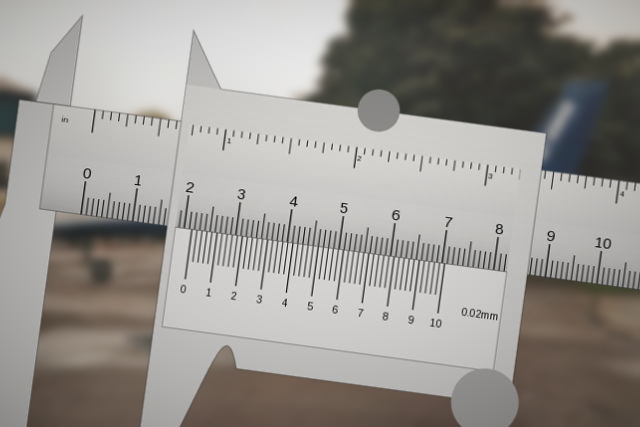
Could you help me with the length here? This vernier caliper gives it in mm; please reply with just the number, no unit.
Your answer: 21.5
